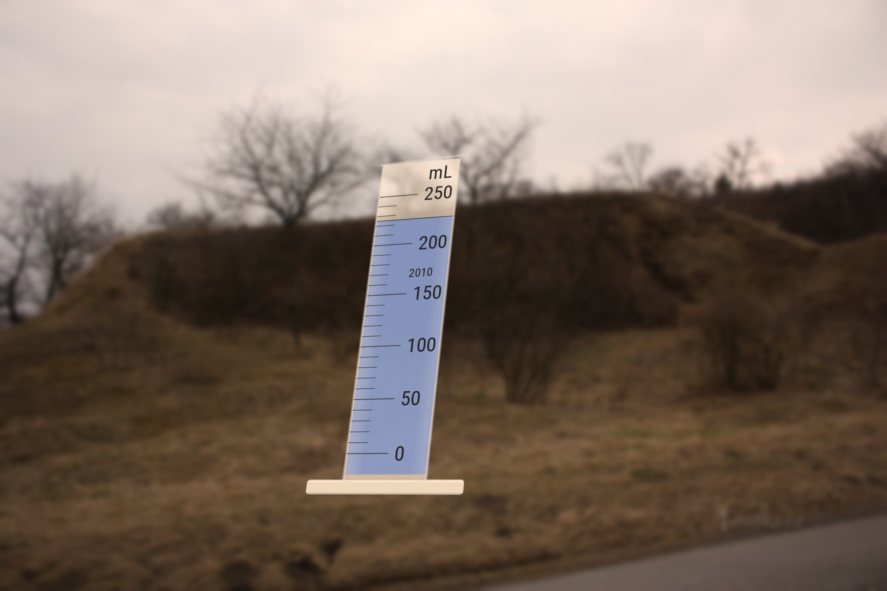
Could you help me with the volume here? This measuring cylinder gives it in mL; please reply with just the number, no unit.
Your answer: 225
